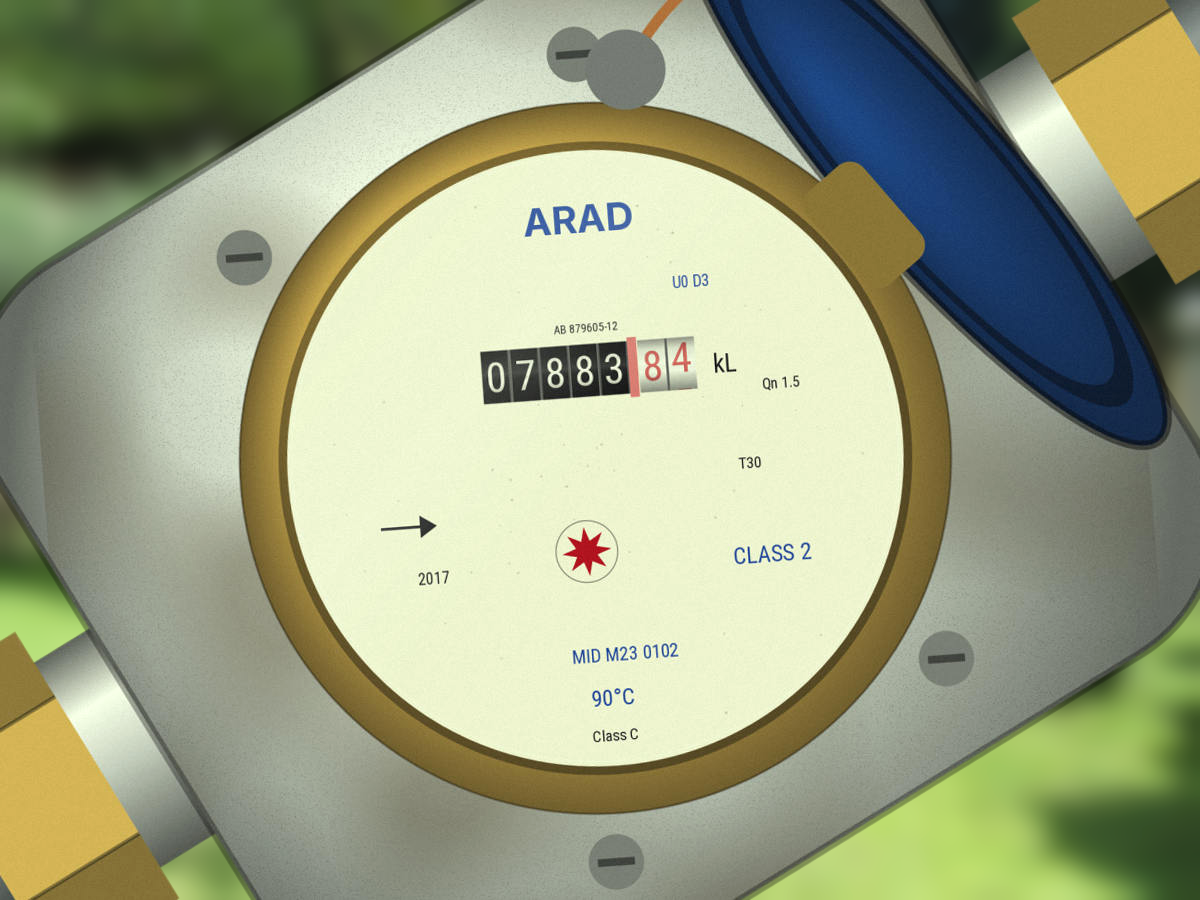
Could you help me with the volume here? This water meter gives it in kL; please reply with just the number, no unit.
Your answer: 7883.84
